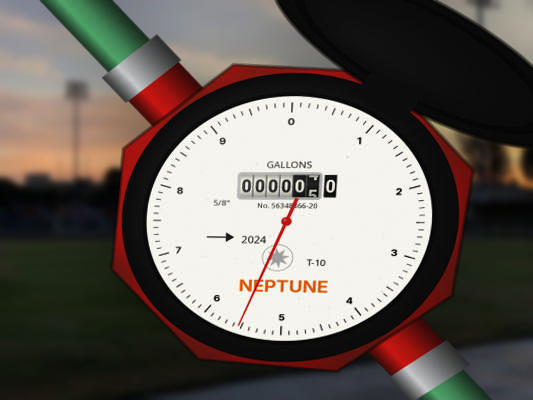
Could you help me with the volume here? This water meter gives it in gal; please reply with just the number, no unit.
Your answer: 45.5
